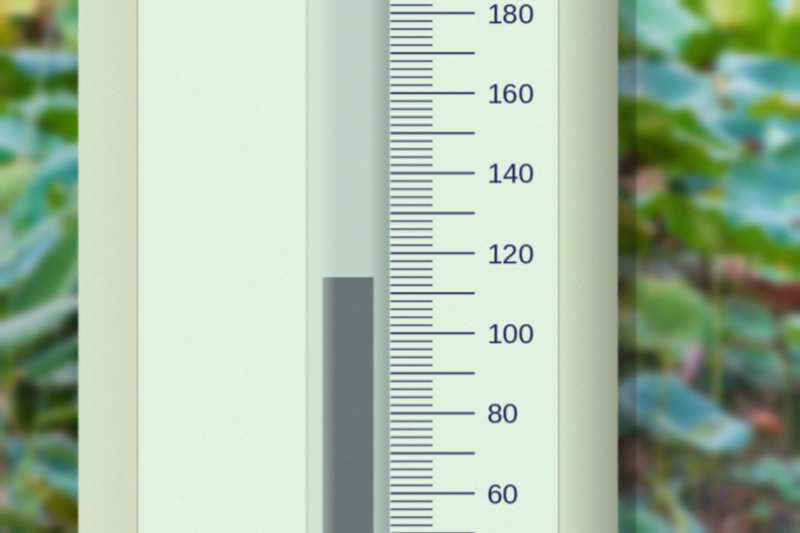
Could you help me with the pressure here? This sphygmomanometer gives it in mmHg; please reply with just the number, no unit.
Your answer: 114
